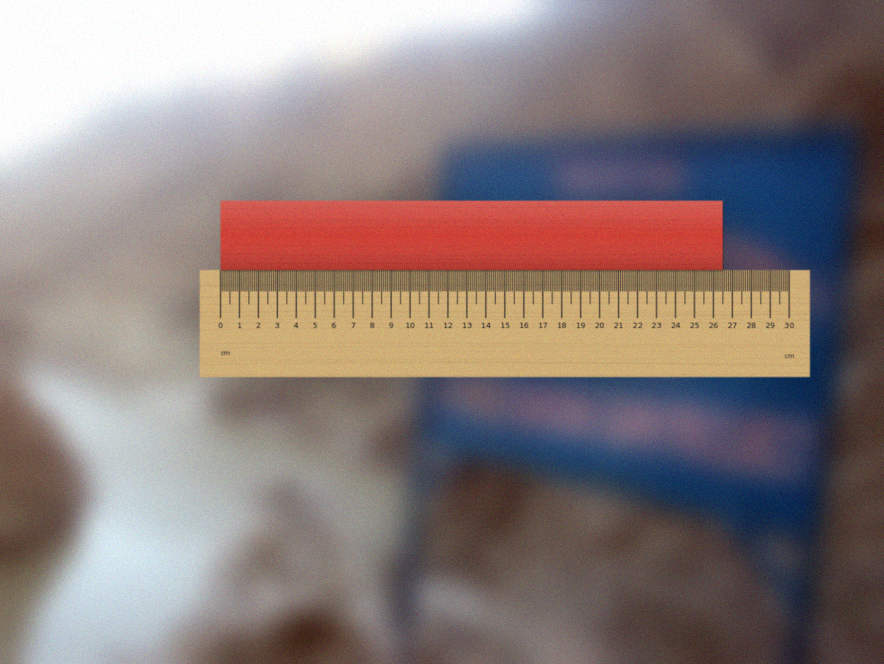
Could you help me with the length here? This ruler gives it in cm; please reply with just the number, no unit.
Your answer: 26.5
